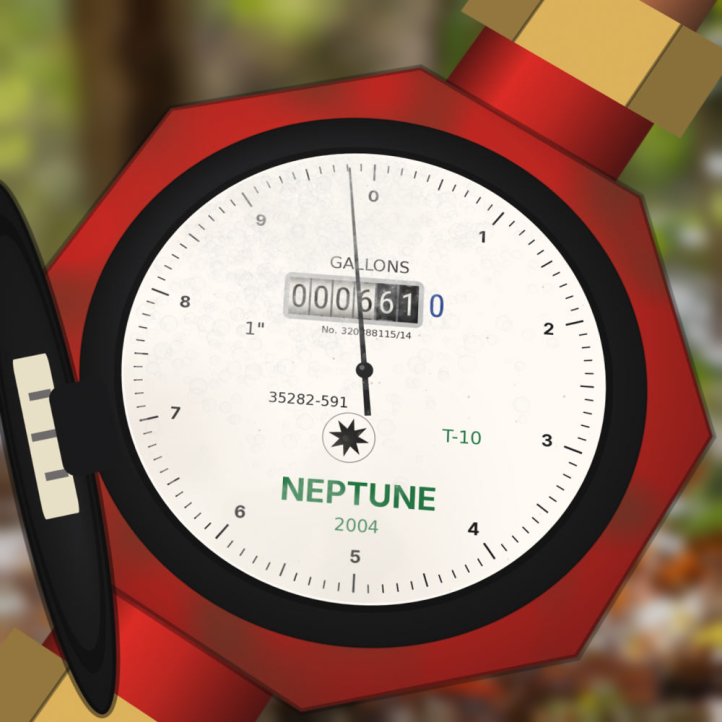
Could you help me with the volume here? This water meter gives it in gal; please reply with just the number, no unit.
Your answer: 6609.8
